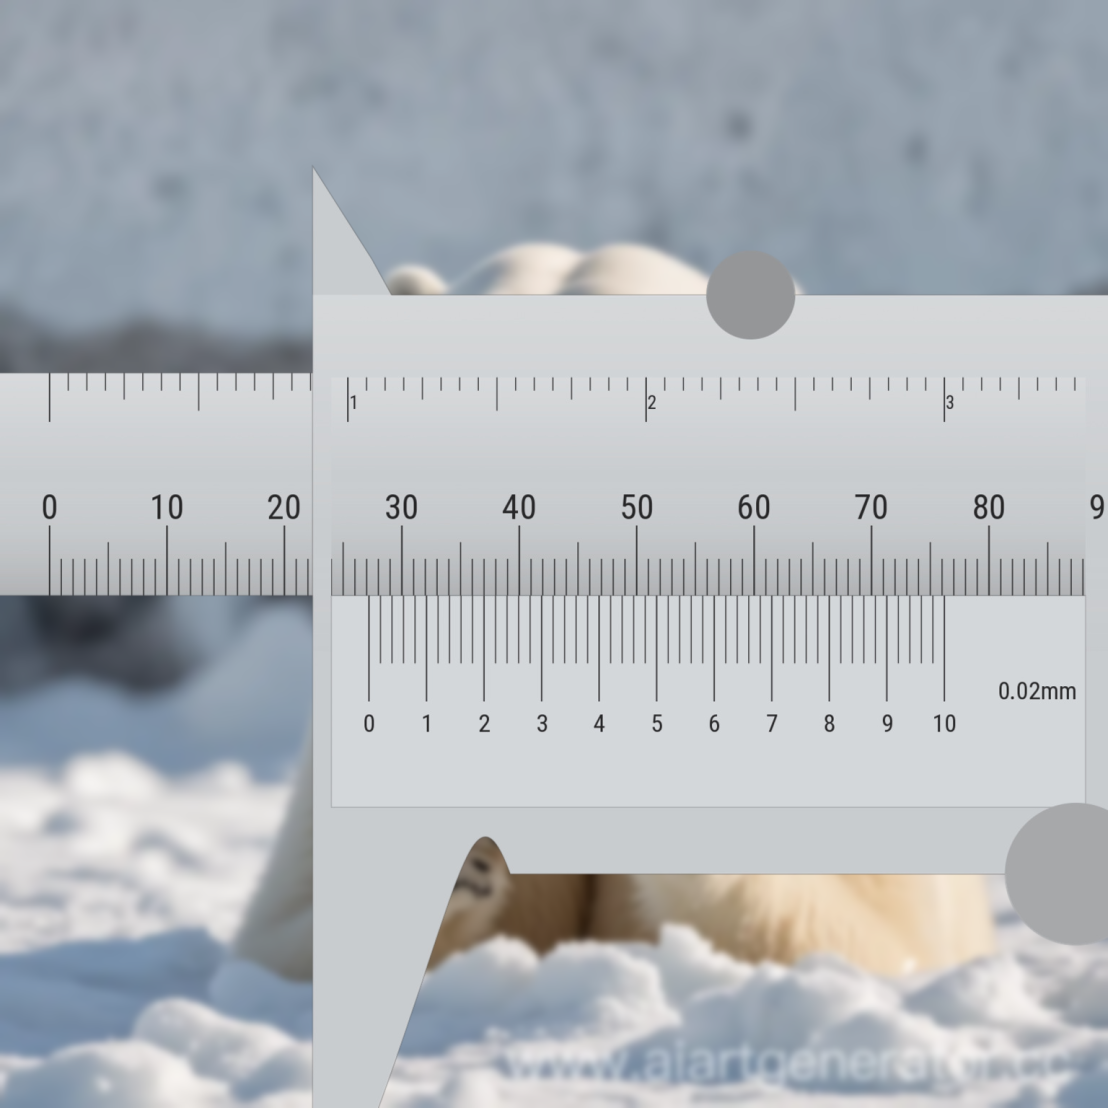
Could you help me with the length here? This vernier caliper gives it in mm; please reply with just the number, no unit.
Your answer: 27.2
